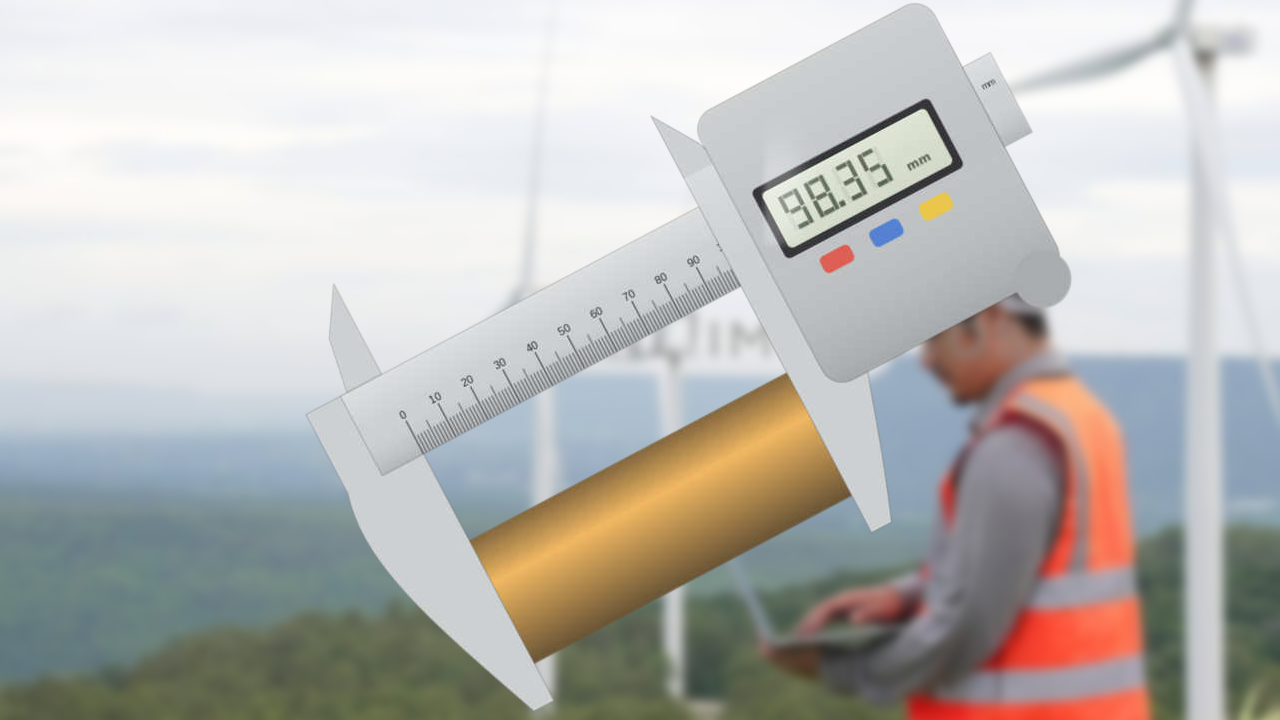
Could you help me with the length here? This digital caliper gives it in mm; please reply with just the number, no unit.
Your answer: 98.35
